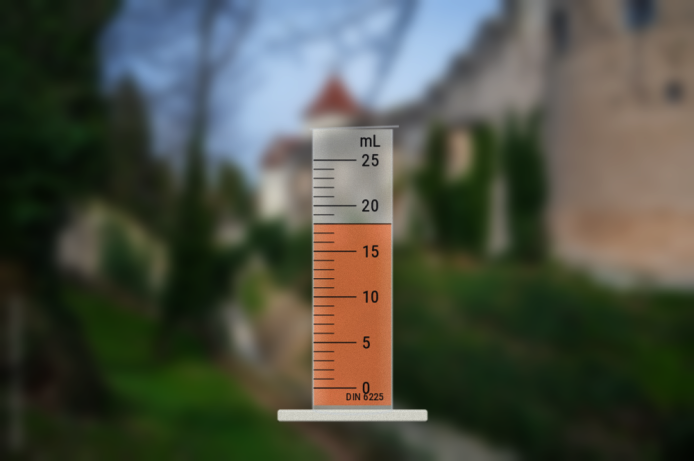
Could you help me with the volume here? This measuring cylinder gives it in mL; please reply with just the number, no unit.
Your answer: 18
